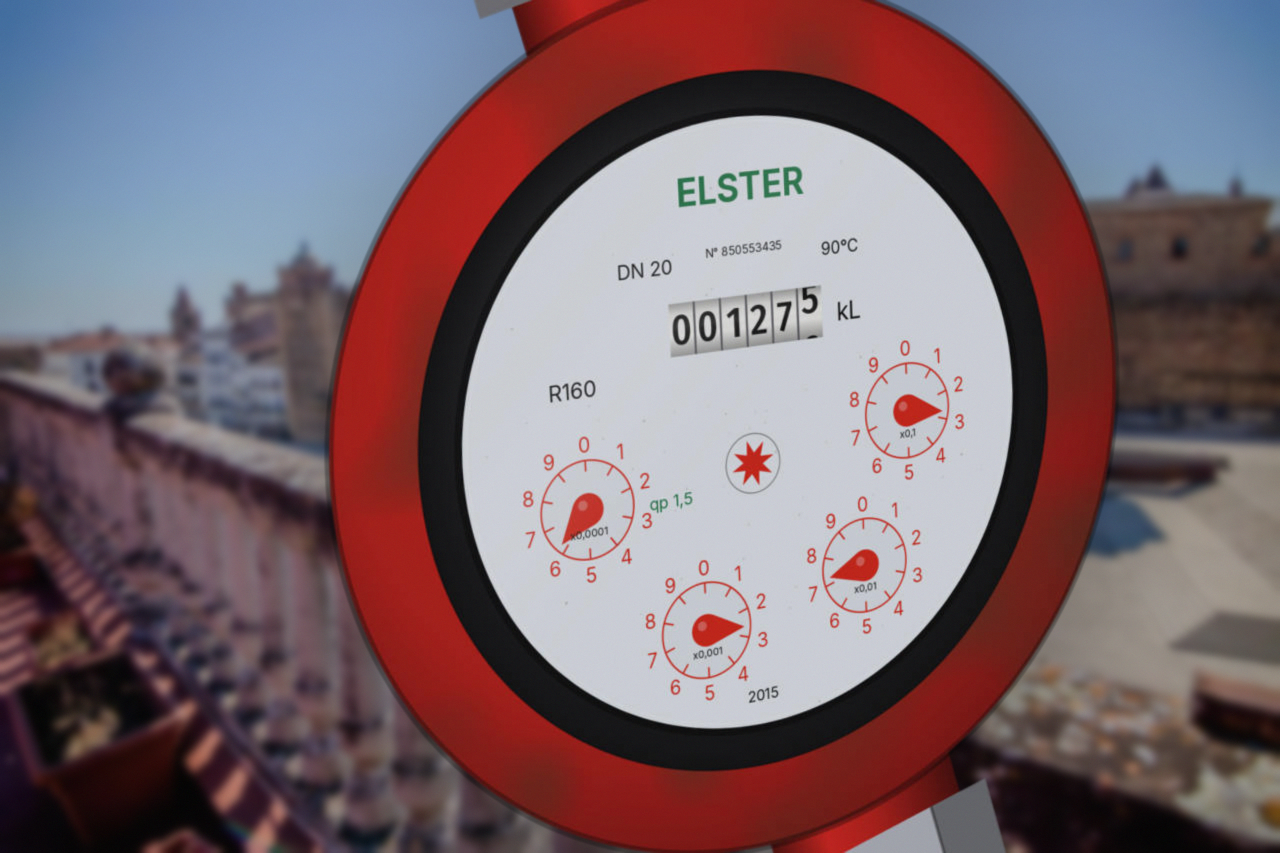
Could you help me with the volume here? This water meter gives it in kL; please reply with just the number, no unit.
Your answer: 1275.2726
